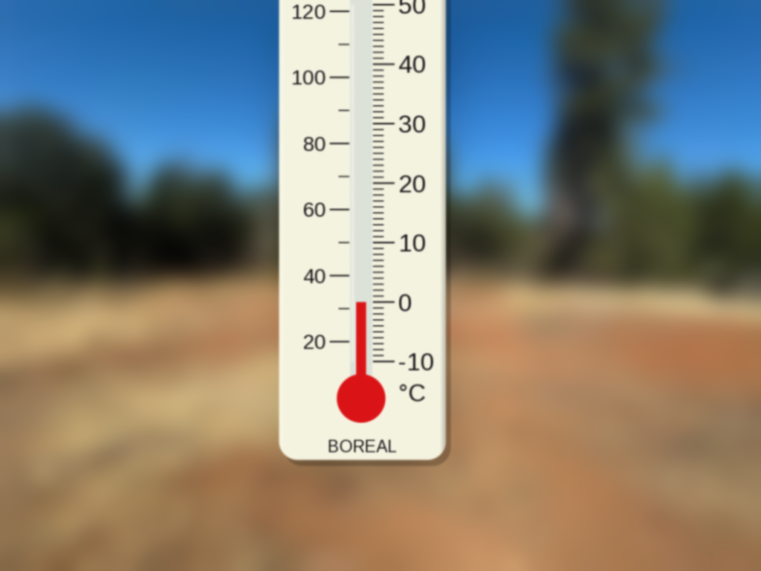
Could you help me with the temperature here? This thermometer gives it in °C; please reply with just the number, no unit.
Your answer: 0
